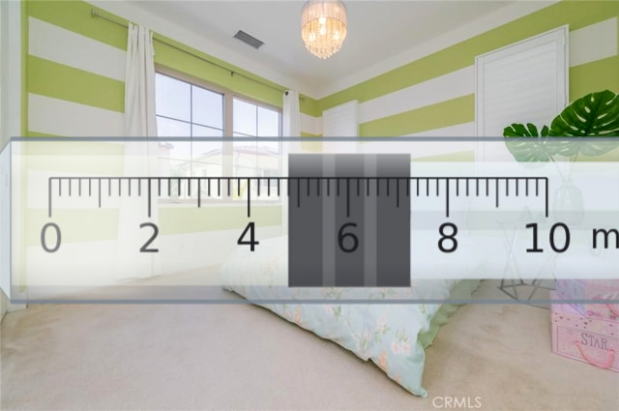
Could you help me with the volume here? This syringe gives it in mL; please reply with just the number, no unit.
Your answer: 4.8
